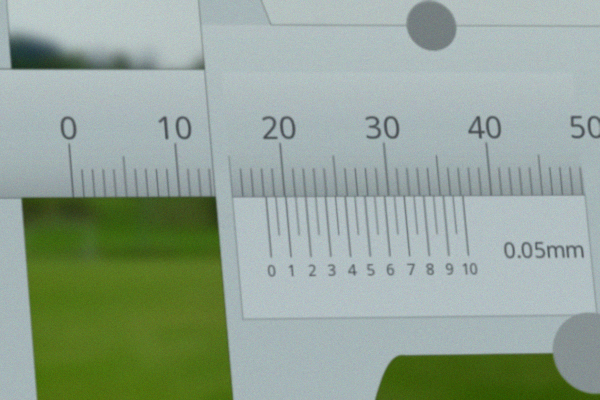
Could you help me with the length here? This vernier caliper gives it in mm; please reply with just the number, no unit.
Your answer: 18.2
